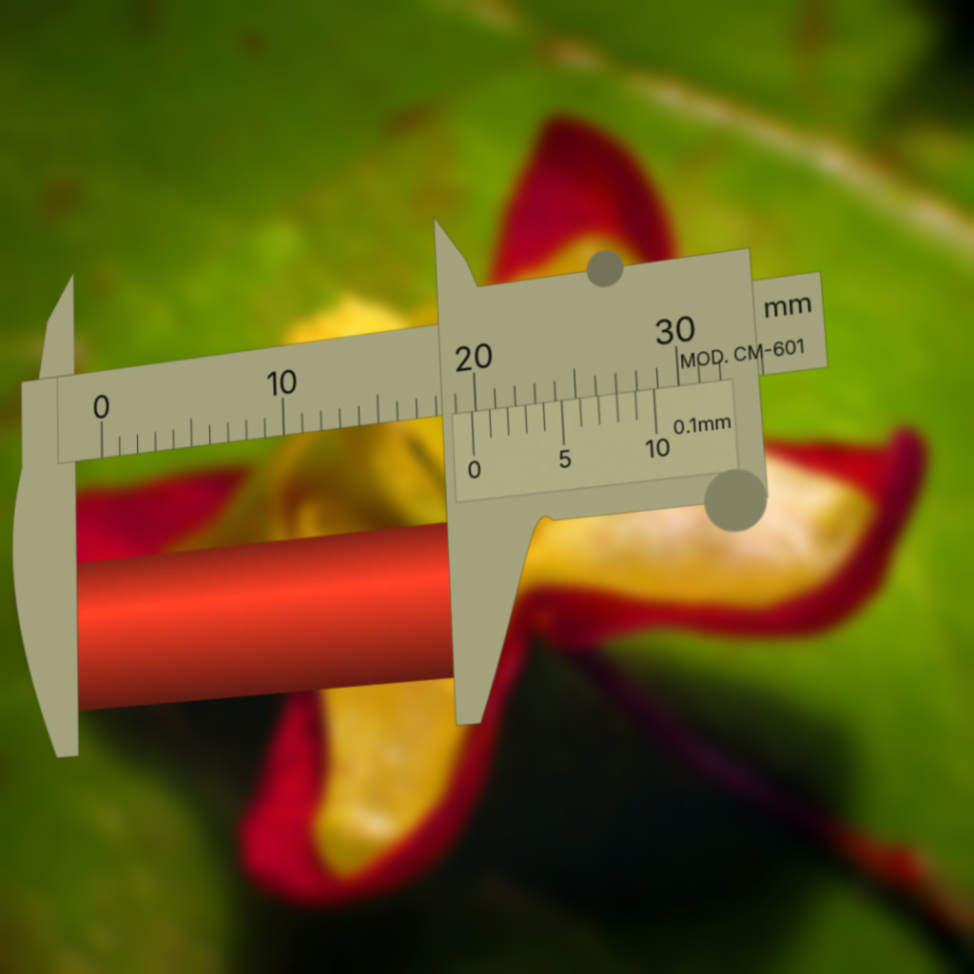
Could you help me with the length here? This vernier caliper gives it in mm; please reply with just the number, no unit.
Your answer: 19.8
